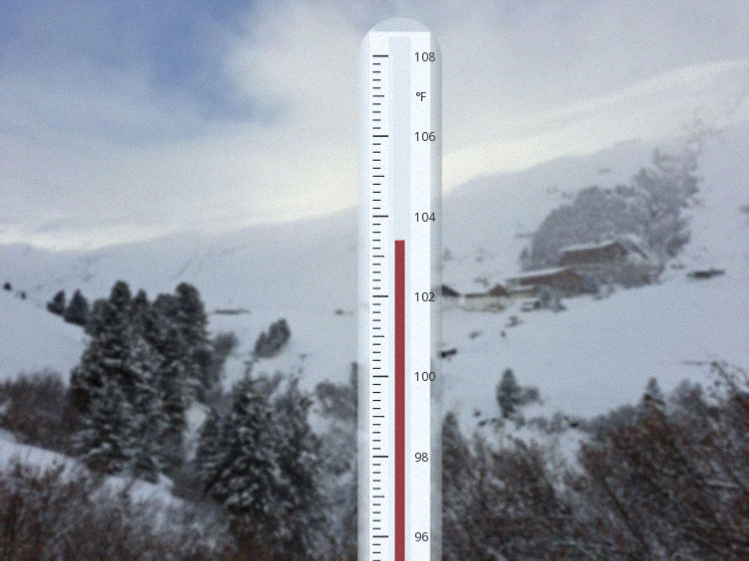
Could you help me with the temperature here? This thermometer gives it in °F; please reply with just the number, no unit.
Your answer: 103.4
